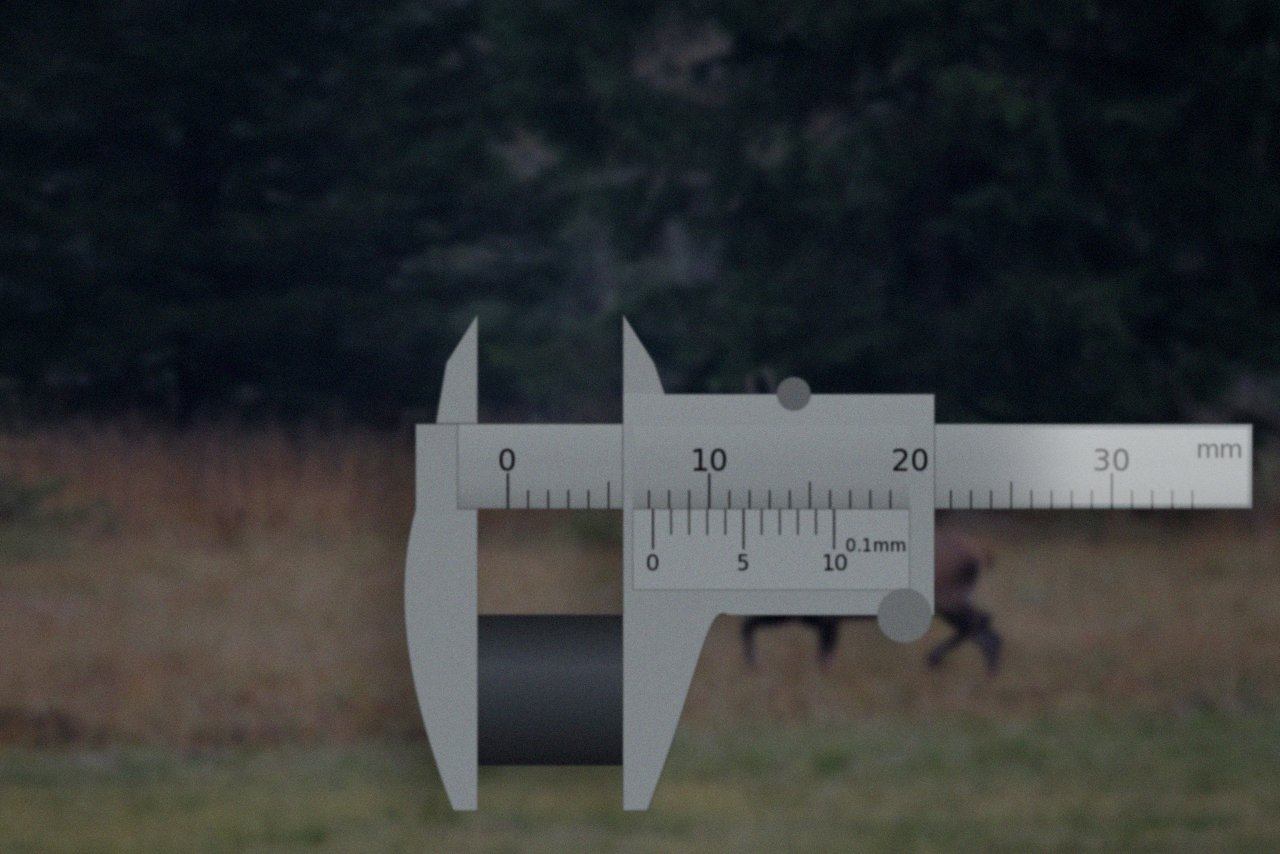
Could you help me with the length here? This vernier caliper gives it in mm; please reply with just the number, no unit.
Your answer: 7.2
